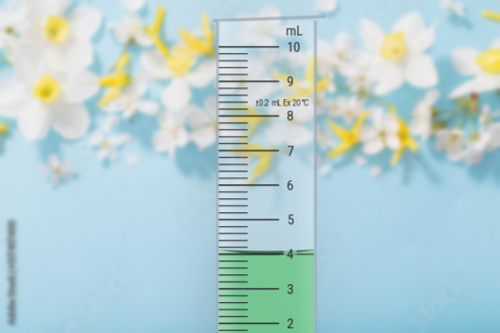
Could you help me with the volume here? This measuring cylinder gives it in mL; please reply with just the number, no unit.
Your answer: 4
